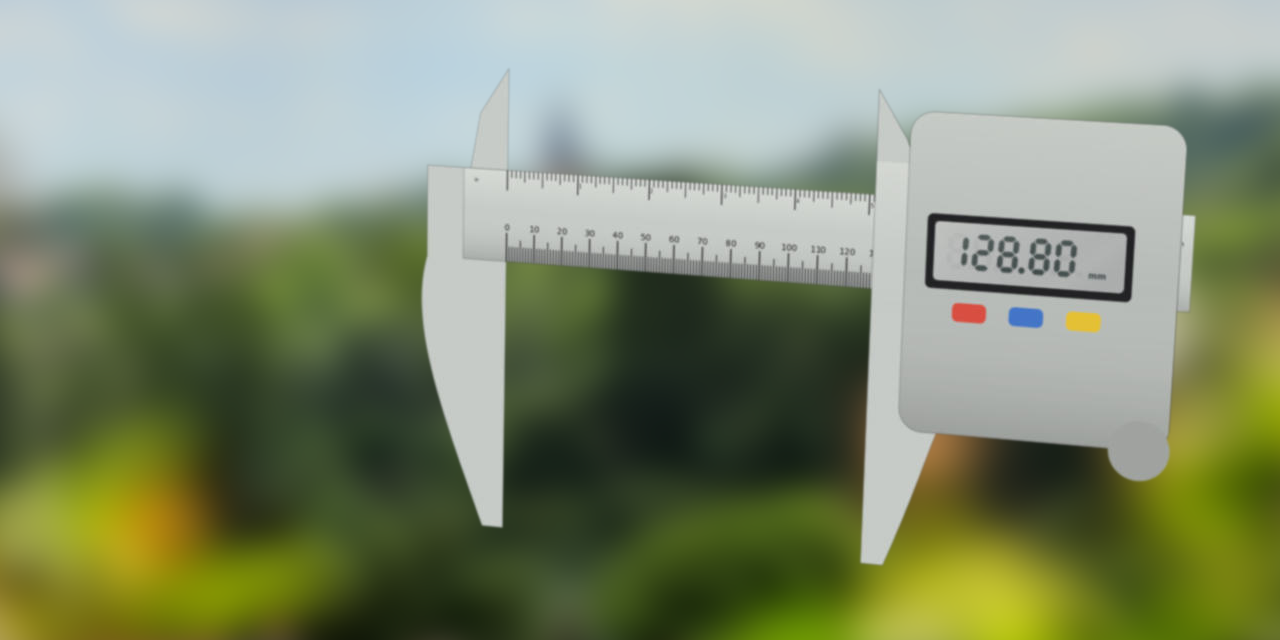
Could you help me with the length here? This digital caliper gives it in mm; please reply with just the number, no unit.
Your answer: 128.80
